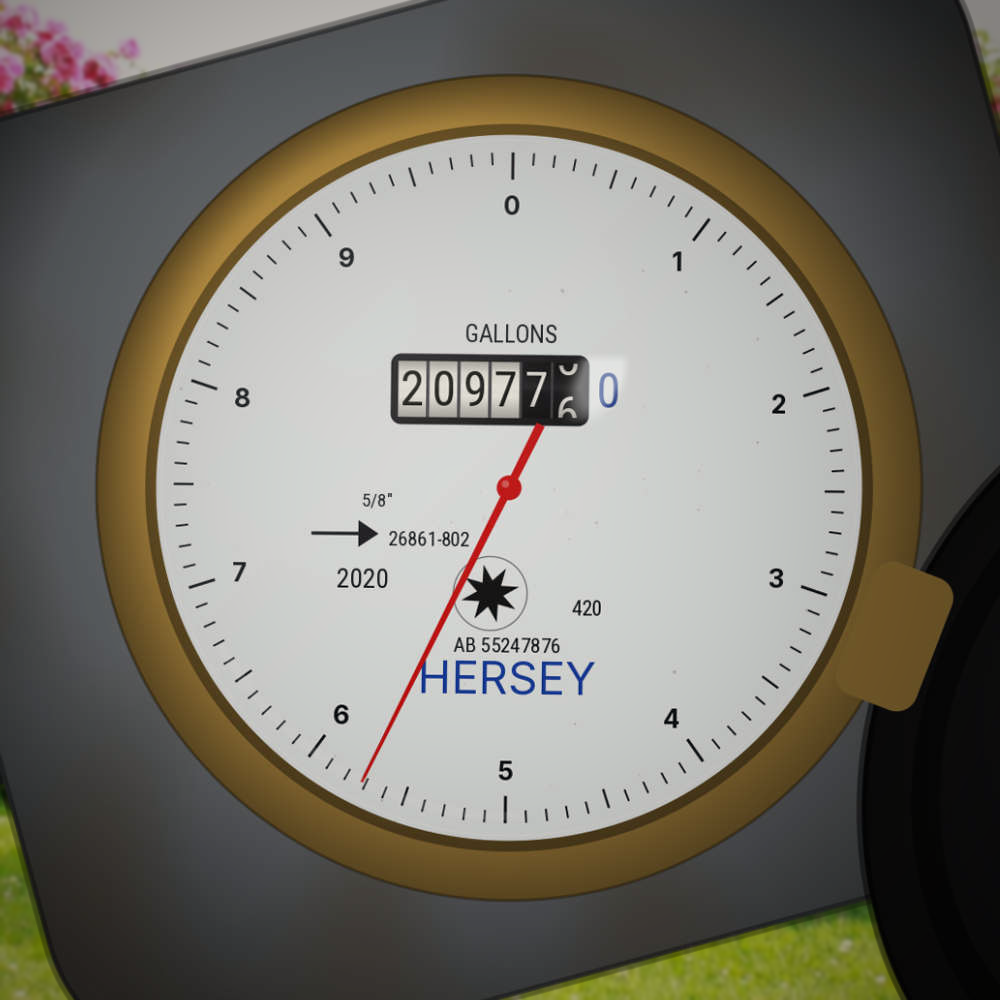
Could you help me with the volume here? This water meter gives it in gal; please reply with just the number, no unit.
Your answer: 2097755.7
